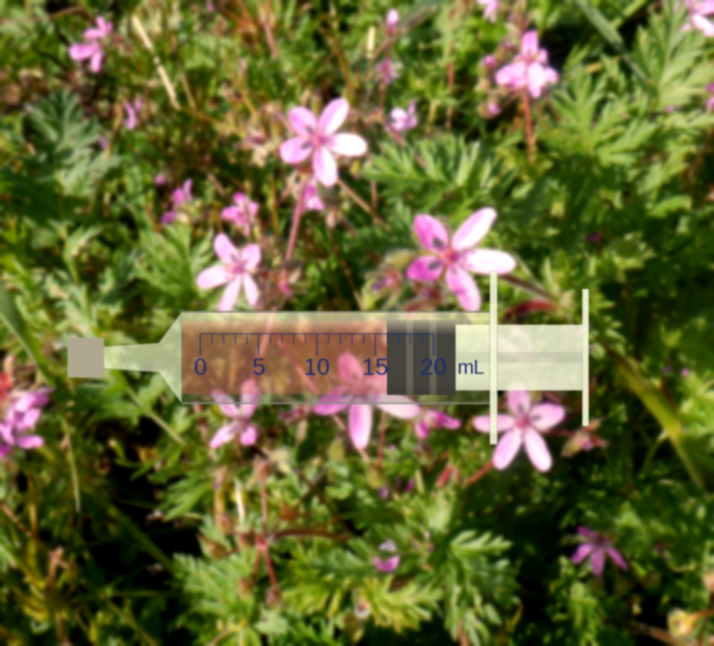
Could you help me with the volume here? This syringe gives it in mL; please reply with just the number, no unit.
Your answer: 16
